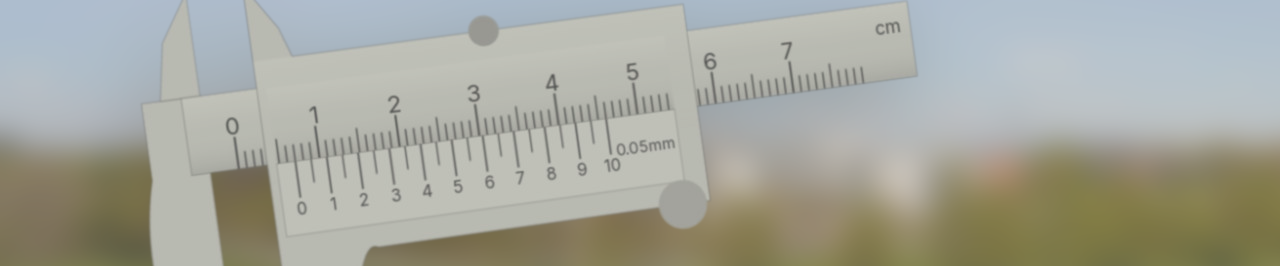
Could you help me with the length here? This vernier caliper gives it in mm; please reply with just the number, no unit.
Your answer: 7.0
